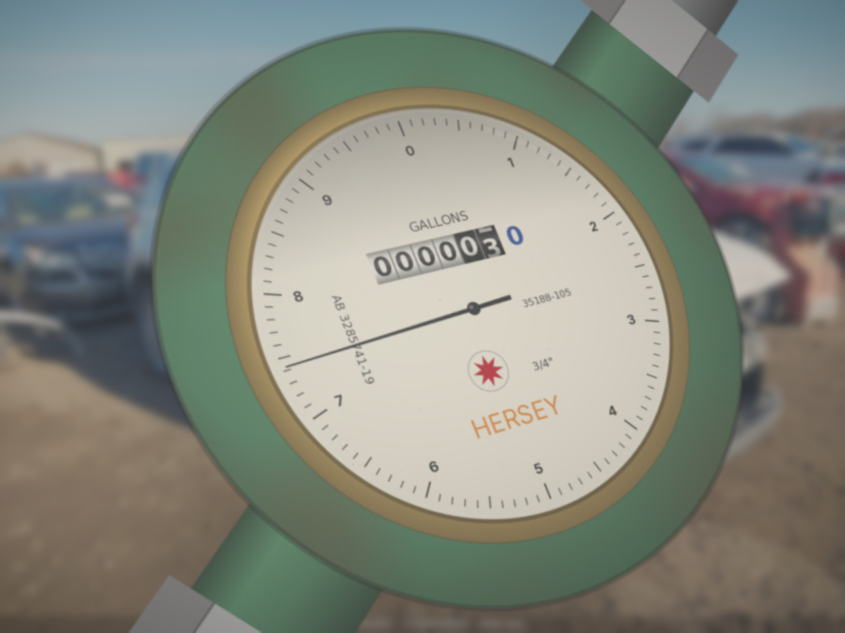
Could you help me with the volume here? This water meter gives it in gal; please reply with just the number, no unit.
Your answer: 27.4
